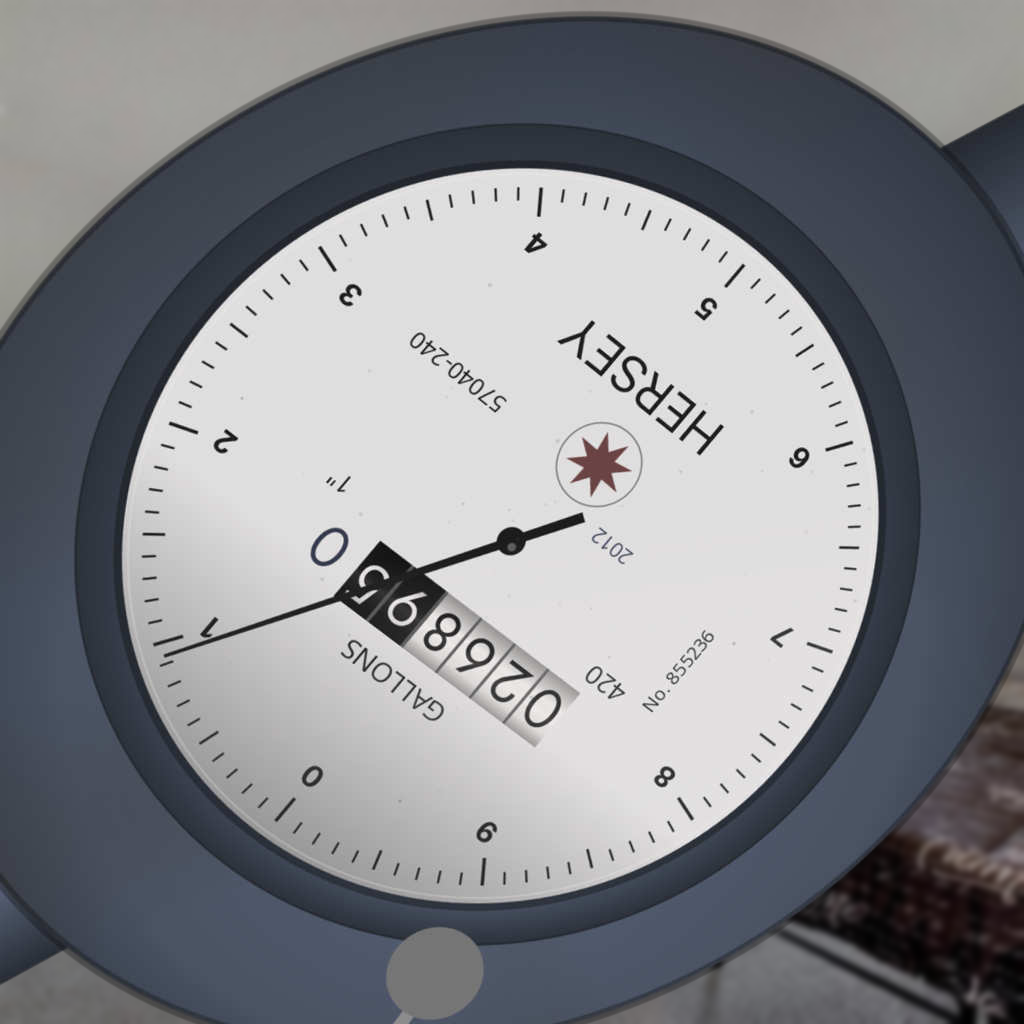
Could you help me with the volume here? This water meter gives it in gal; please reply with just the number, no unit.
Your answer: 268950.9
